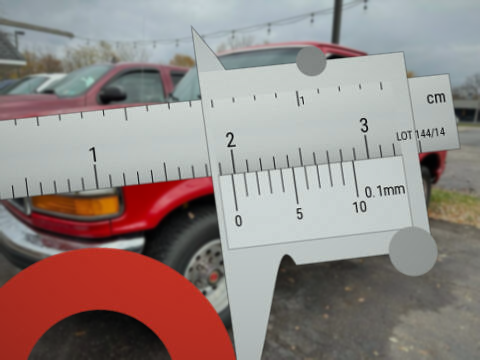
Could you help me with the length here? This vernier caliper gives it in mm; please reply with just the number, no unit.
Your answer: 19.8
